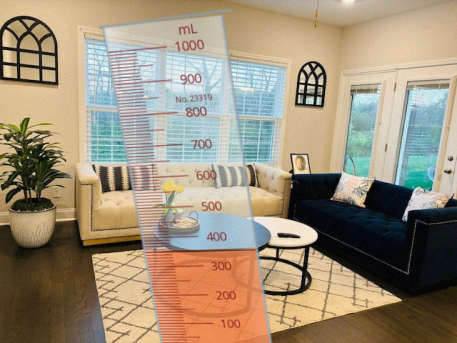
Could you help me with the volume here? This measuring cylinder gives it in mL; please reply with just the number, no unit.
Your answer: 350
